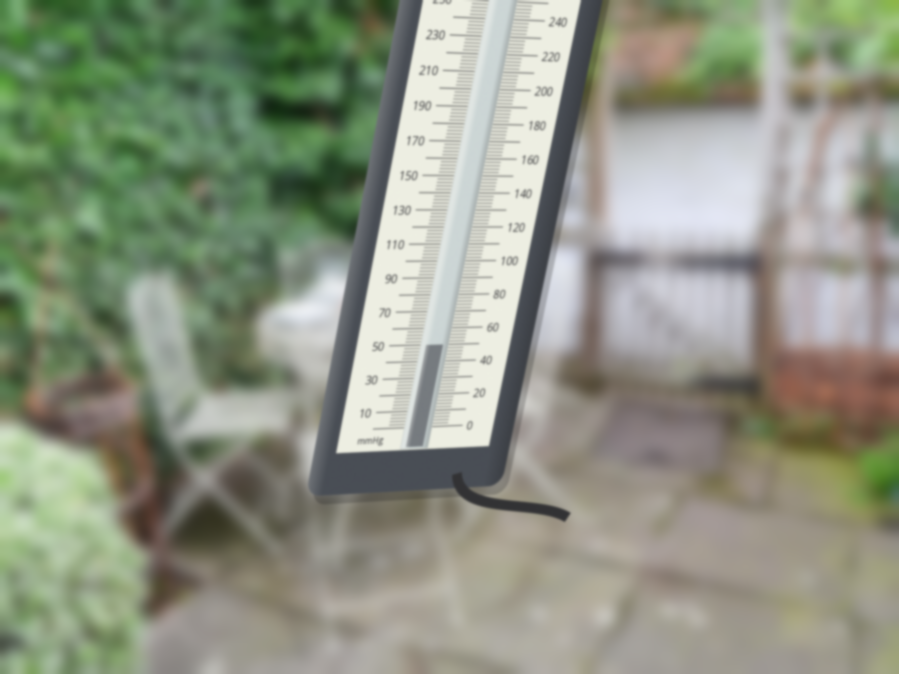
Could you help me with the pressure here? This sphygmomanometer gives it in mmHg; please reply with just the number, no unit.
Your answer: 50
